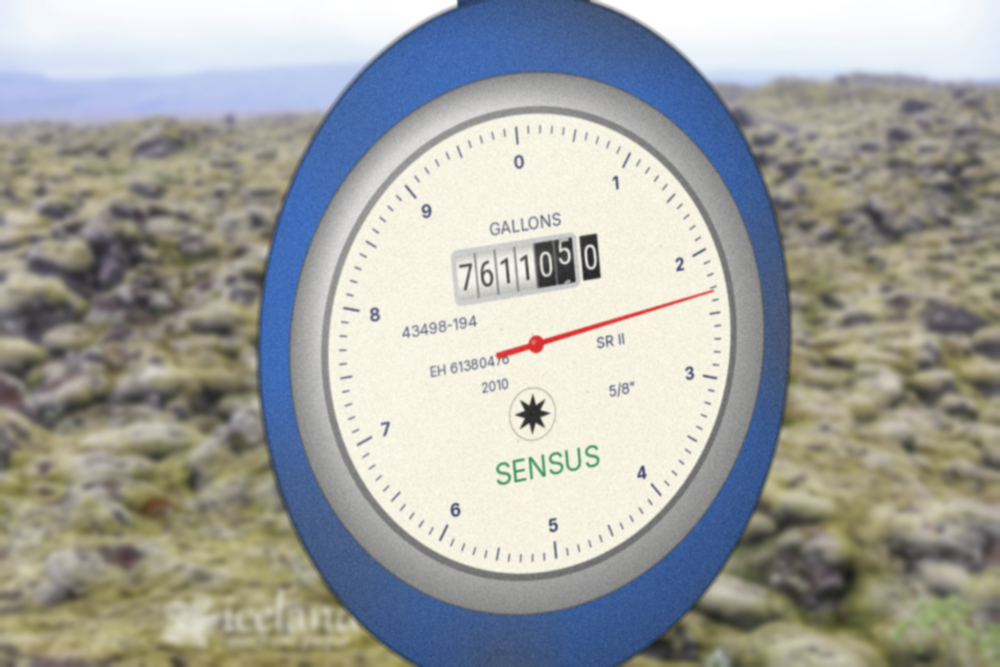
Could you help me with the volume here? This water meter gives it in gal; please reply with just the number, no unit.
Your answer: 7611052.3
